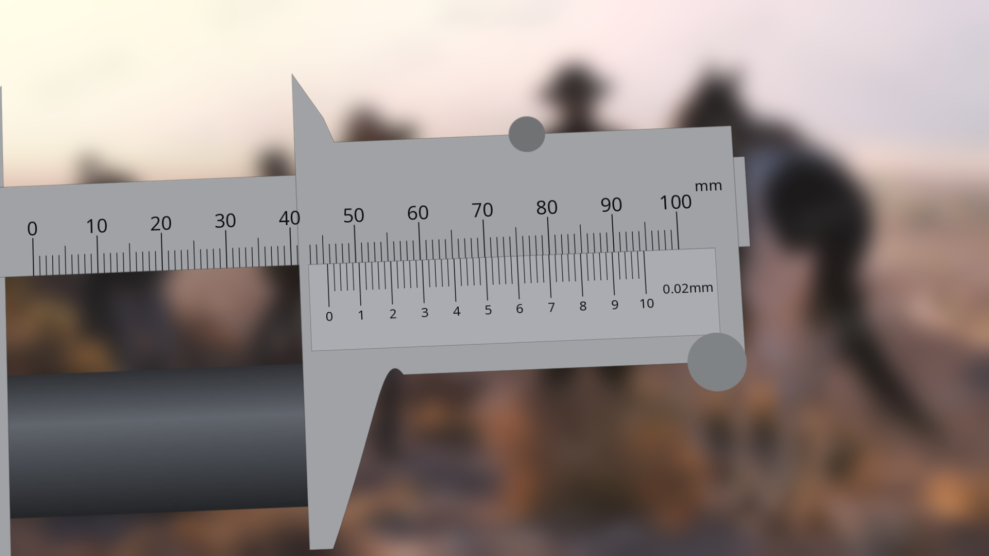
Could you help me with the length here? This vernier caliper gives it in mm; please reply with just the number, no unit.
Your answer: 45.6
